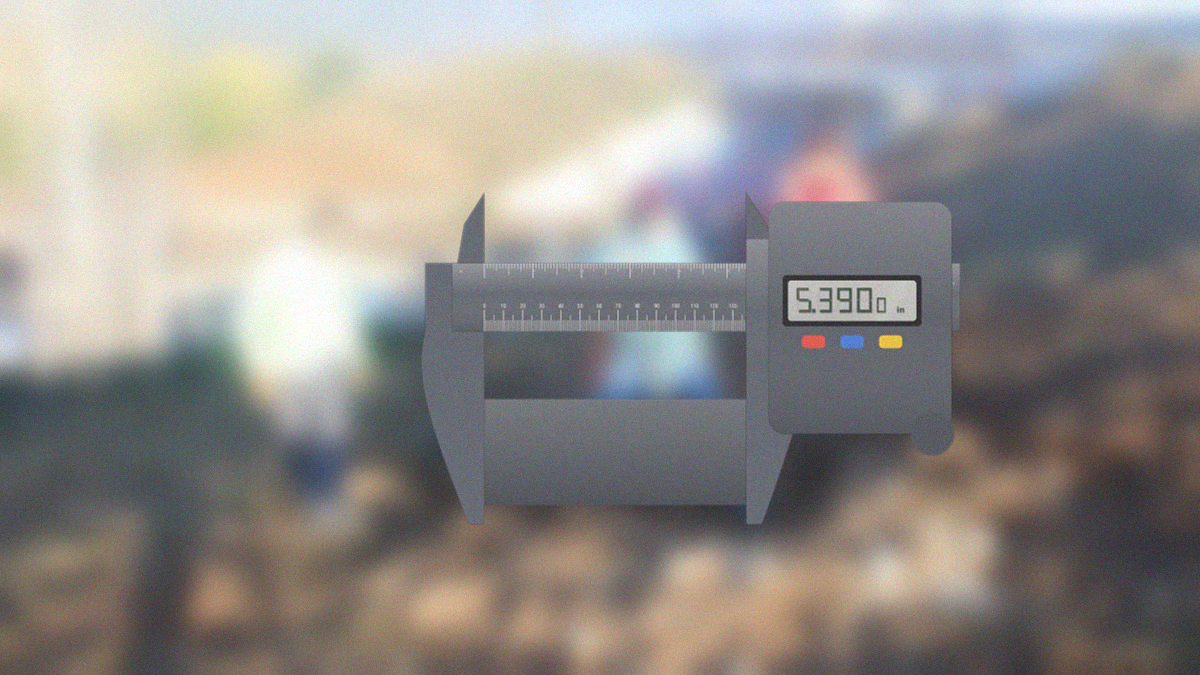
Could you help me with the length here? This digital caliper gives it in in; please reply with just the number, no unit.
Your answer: 5.3900
